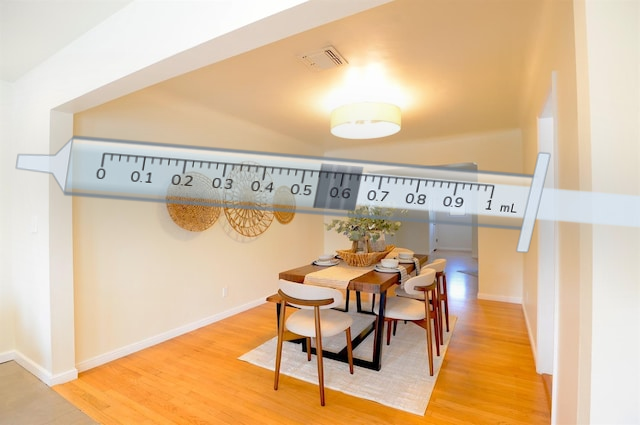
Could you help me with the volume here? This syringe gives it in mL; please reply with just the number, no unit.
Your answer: 0.54
